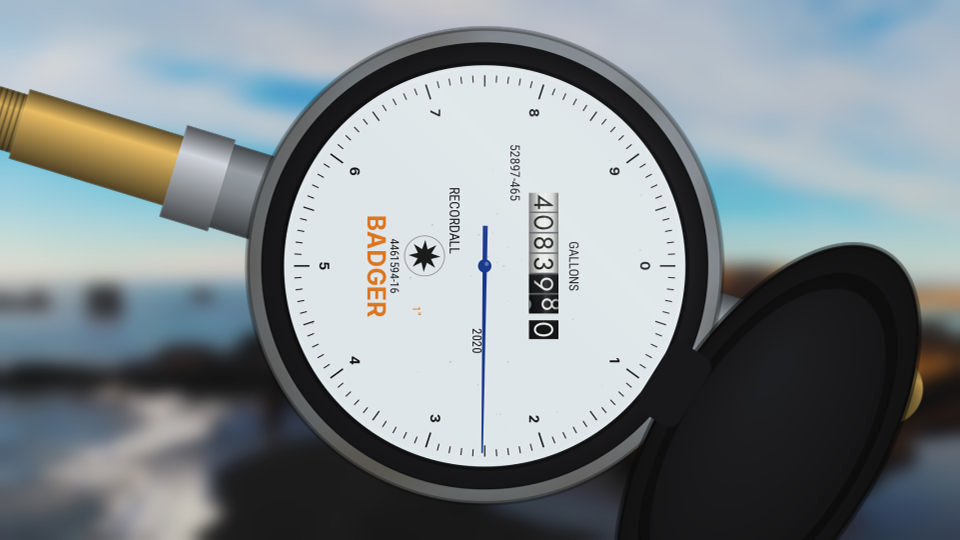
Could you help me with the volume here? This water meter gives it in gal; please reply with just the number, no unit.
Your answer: 4083982.5
